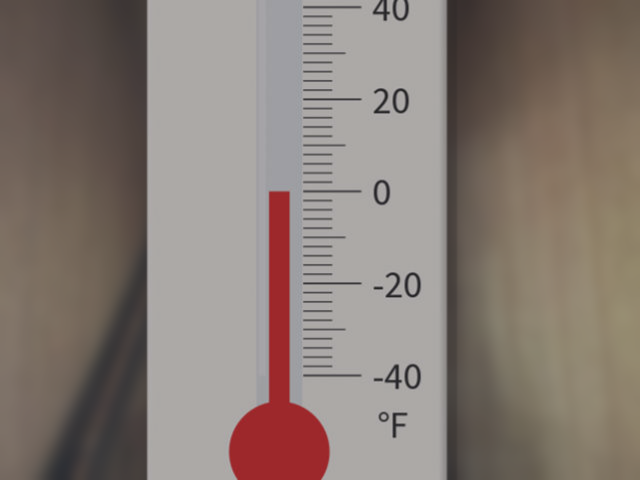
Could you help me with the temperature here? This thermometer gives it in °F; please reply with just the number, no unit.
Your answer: 0
